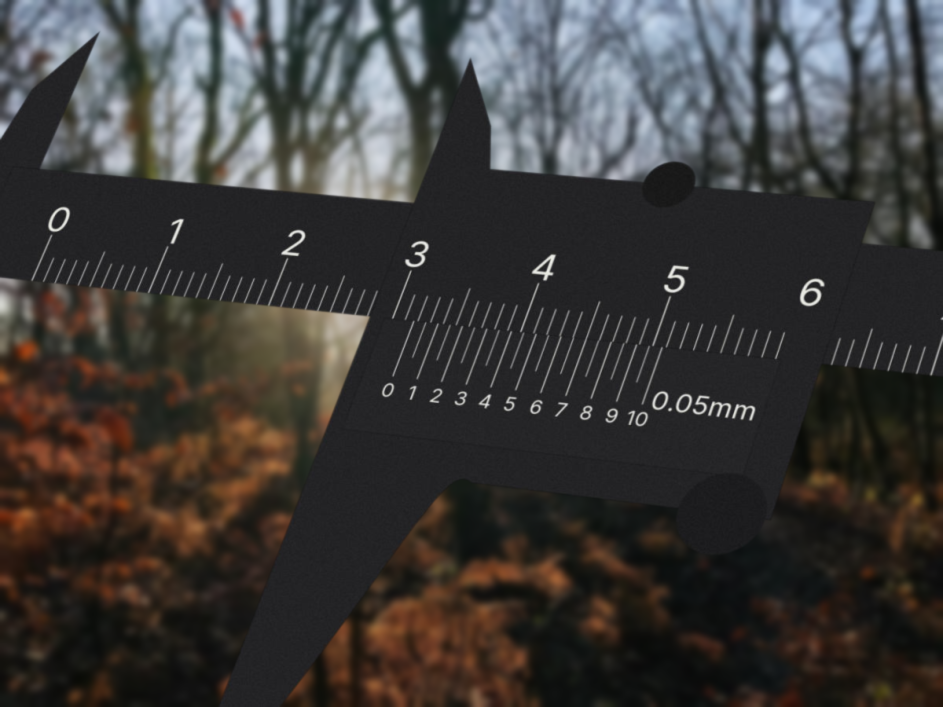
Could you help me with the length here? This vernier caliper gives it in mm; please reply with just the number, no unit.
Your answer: 31.7
